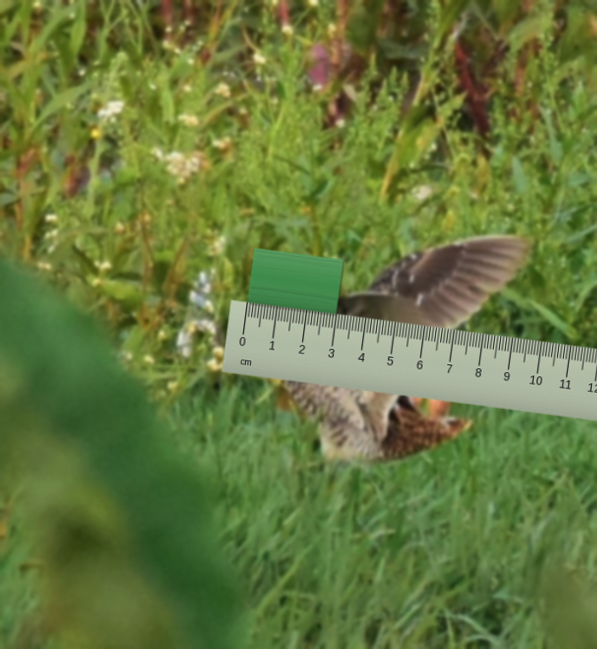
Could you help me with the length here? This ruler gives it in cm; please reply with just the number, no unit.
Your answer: 3
